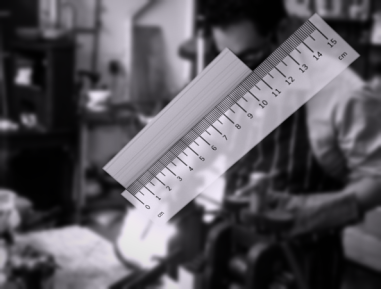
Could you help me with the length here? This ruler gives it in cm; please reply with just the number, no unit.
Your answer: 11
